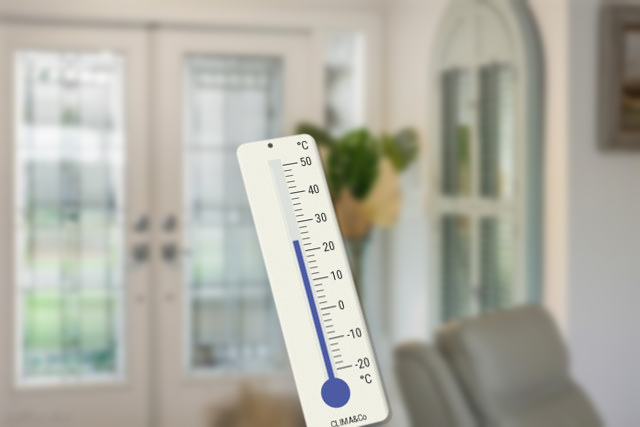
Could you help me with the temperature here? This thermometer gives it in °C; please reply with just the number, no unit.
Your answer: 24
